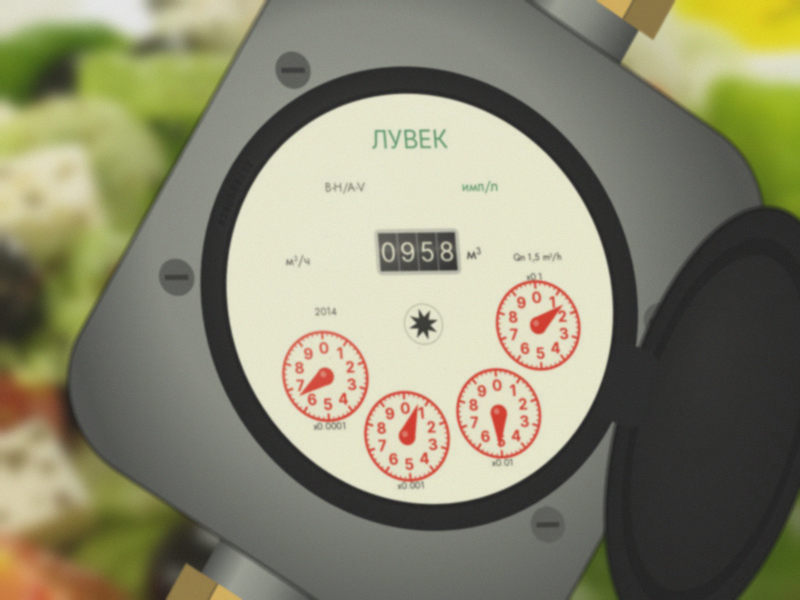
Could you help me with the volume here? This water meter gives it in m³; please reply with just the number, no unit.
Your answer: 958.1506
